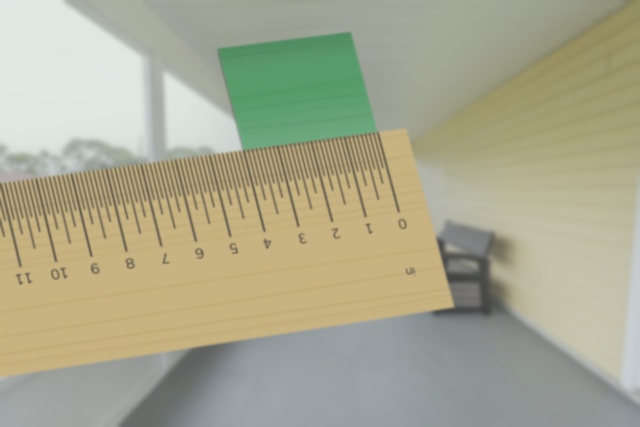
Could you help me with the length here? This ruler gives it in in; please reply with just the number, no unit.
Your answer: 4
